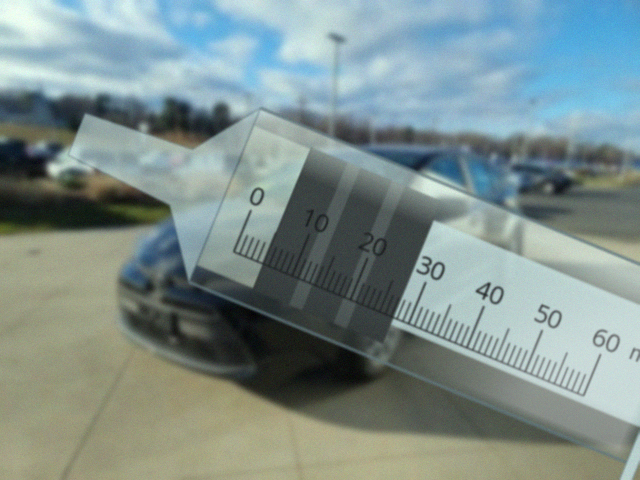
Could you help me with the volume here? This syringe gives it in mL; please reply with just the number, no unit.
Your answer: 5
